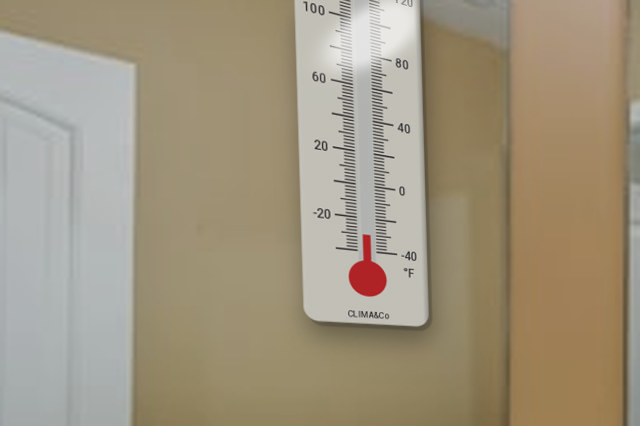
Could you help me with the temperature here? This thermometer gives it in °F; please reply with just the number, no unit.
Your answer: -30
